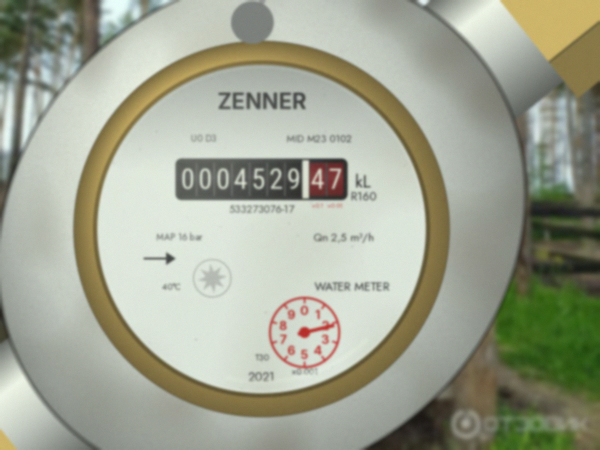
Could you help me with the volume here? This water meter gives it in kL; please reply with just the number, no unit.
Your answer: 4529.472
